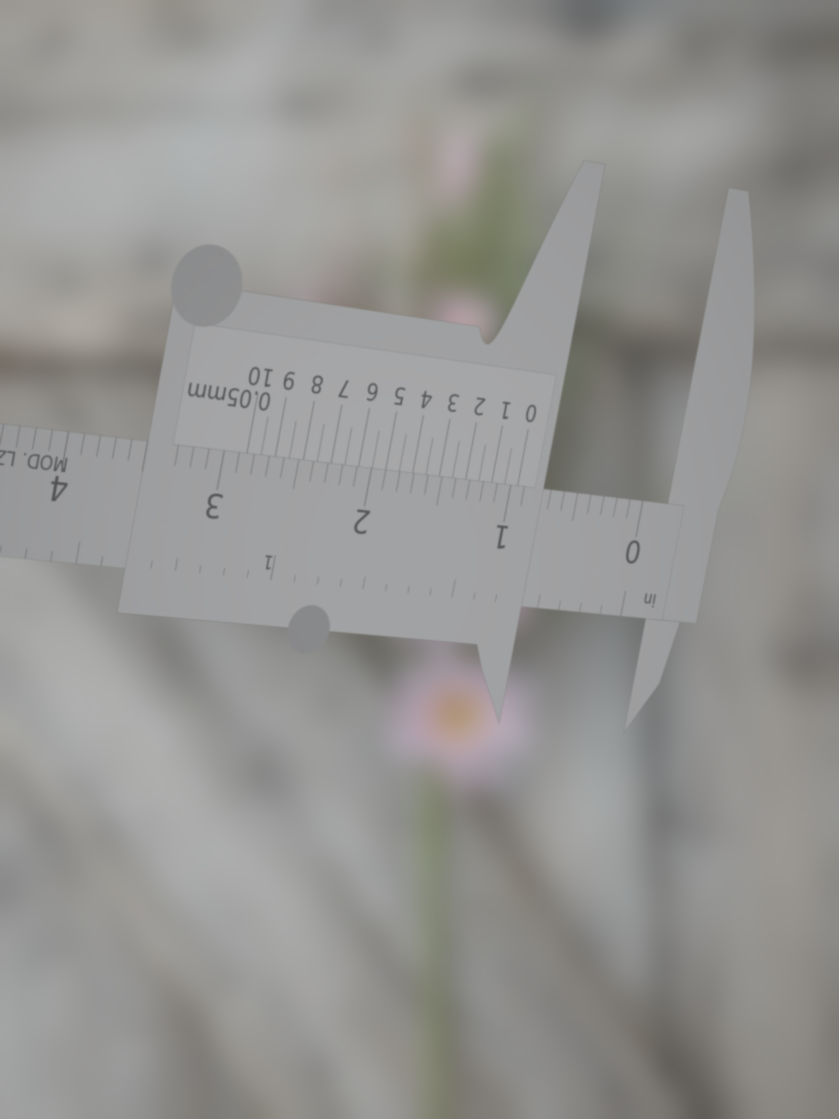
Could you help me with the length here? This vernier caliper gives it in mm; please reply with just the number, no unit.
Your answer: 9.5
